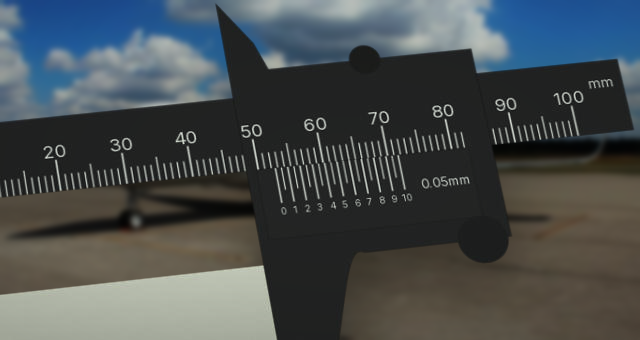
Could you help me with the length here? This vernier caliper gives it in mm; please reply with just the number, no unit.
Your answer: 52.6
